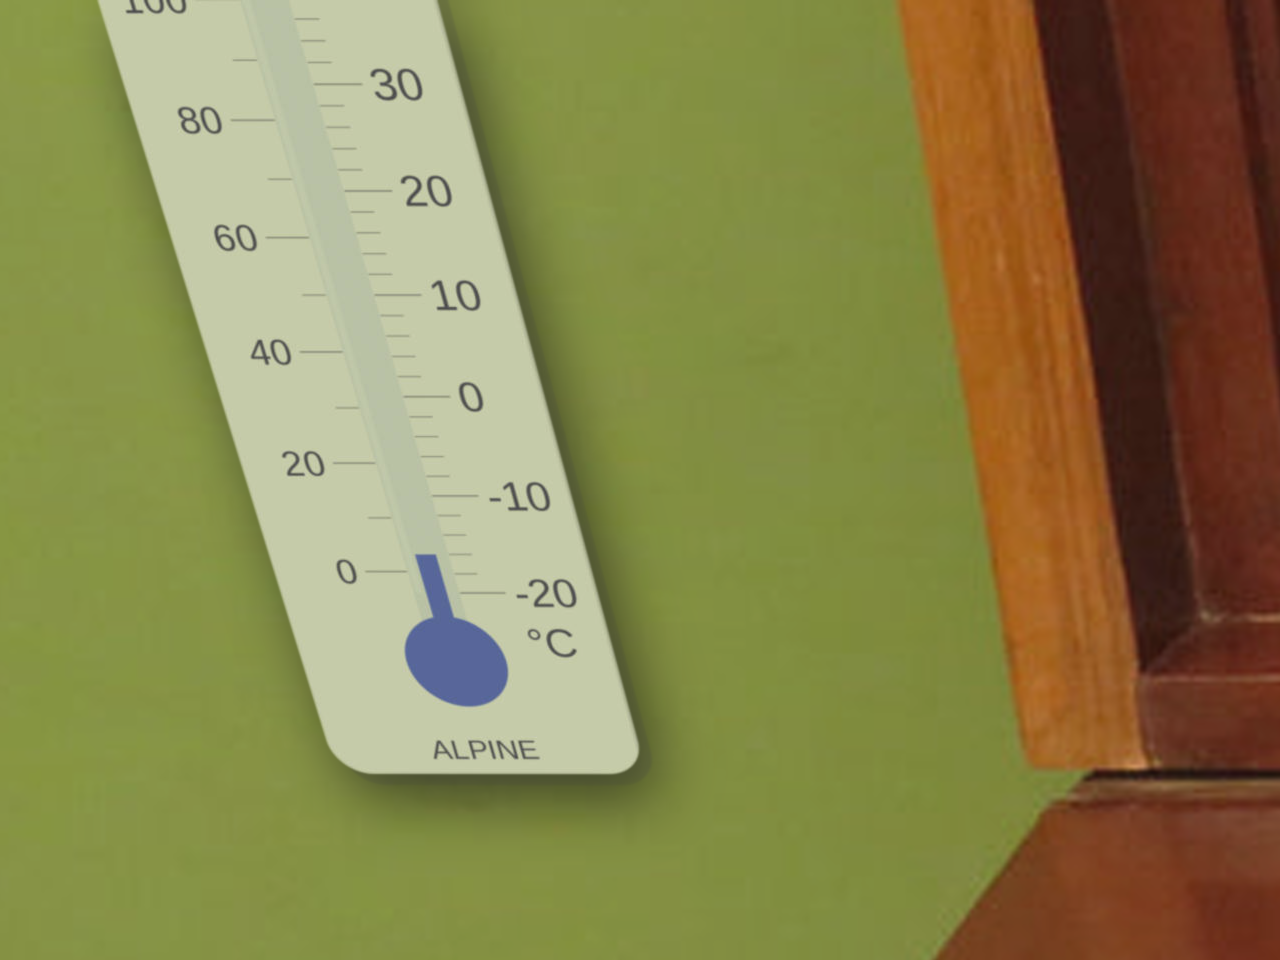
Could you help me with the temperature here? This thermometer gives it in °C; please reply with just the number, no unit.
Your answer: -16
